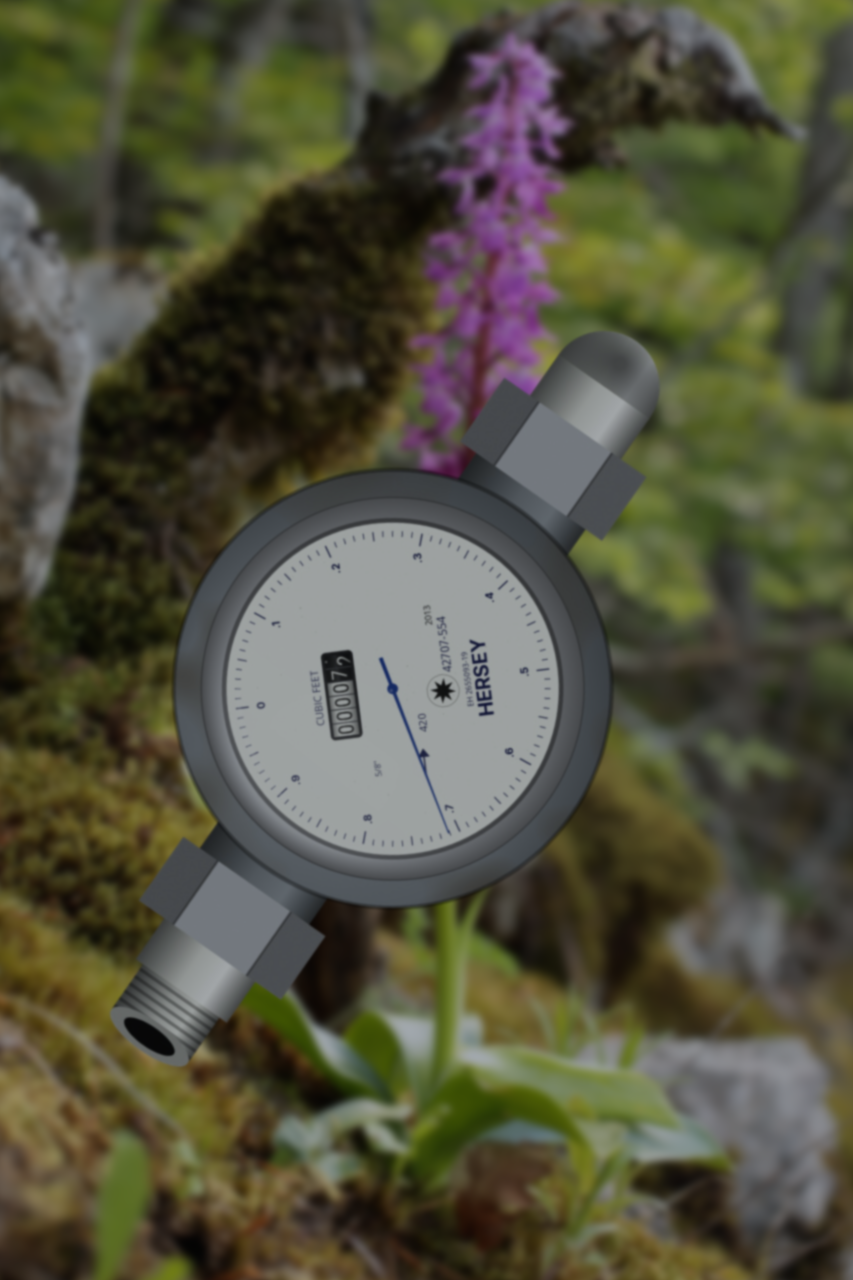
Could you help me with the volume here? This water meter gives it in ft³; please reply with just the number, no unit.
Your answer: 71.71
